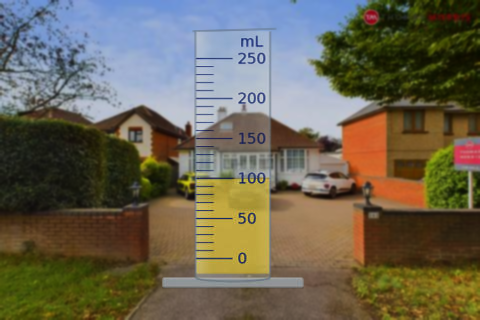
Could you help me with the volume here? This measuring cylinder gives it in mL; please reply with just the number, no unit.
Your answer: 100
